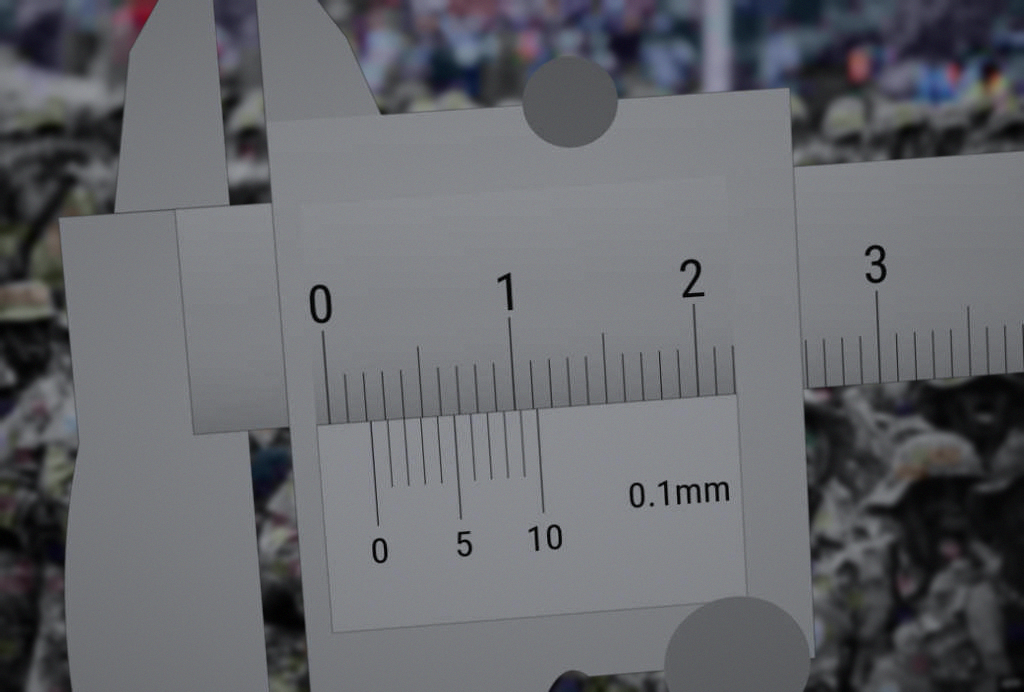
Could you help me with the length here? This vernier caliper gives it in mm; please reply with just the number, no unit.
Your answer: 2.2
